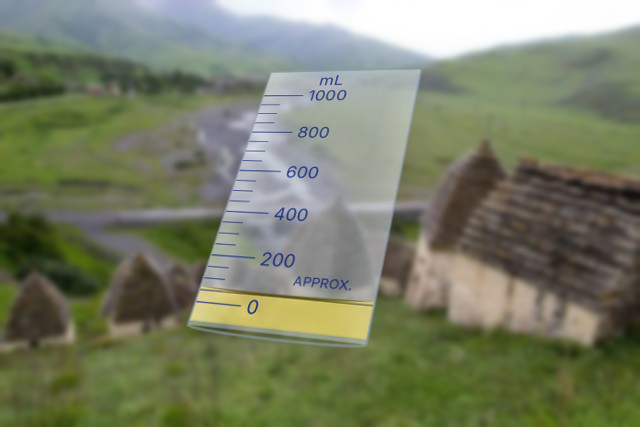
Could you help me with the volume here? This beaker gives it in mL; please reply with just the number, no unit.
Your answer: 50
